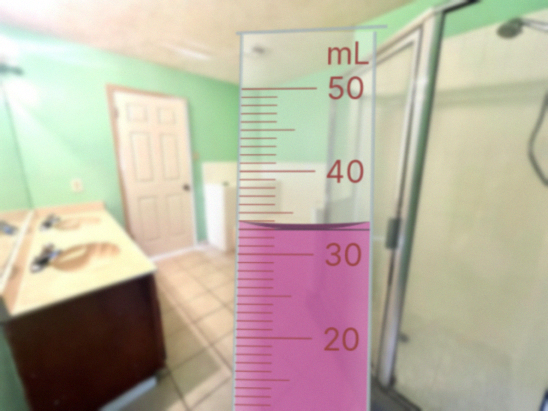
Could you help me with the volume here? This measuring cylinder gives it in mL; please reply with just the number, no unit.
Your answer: 33
